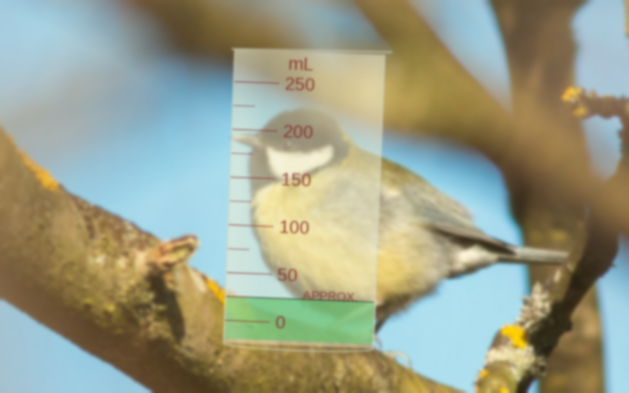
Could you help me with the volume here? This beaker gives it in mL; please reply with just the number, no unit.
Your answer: 25
